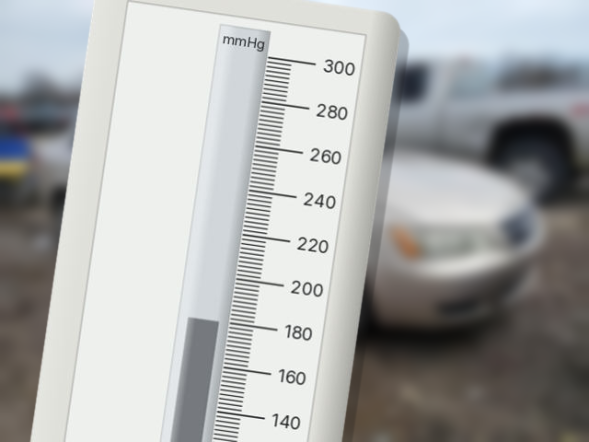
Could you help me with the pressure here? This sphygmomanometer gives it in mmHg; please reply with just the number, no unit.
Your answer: 180
